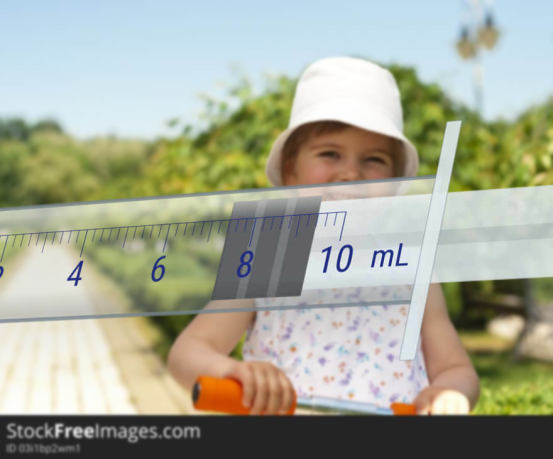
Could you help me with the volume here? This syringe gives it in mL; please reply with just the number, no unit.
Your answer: 7.4
